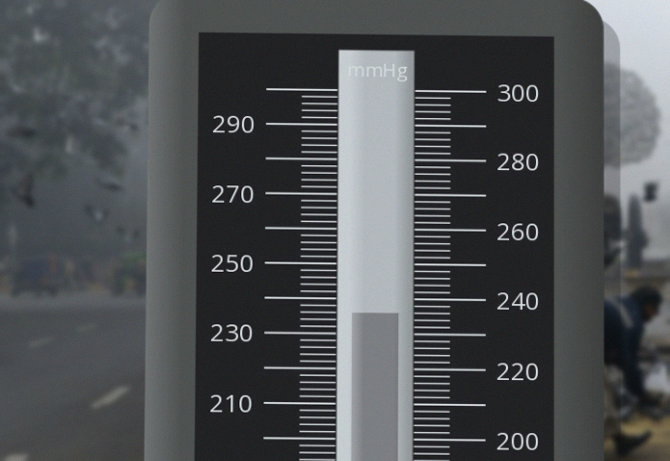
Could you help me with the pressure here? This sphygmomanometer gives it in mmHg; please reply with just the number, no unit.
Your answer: 236
